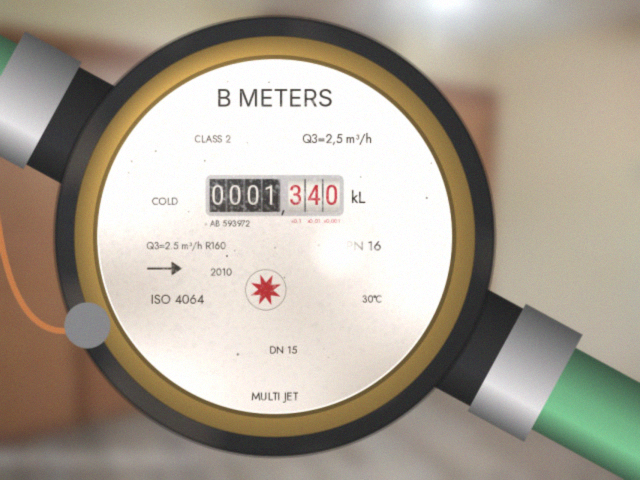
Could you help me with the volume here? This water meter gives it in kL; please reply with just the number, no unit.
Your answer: 1.340
